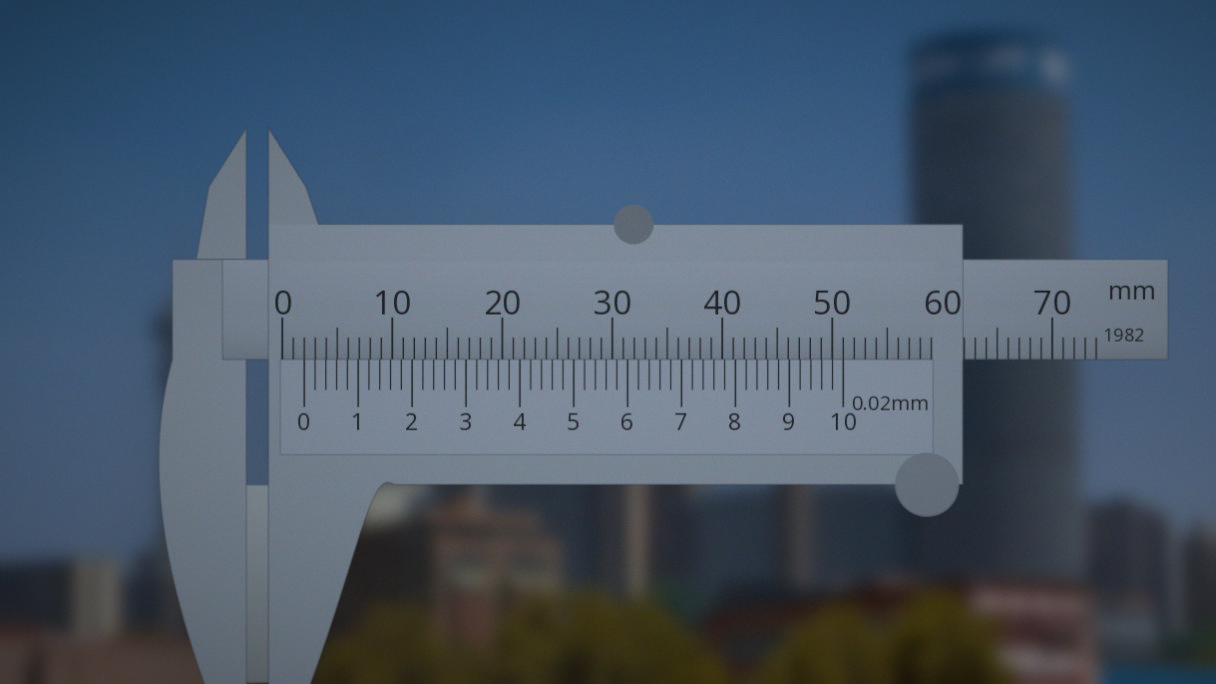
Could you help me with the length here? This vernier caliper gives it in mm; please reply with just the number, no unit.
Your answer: 2.0
